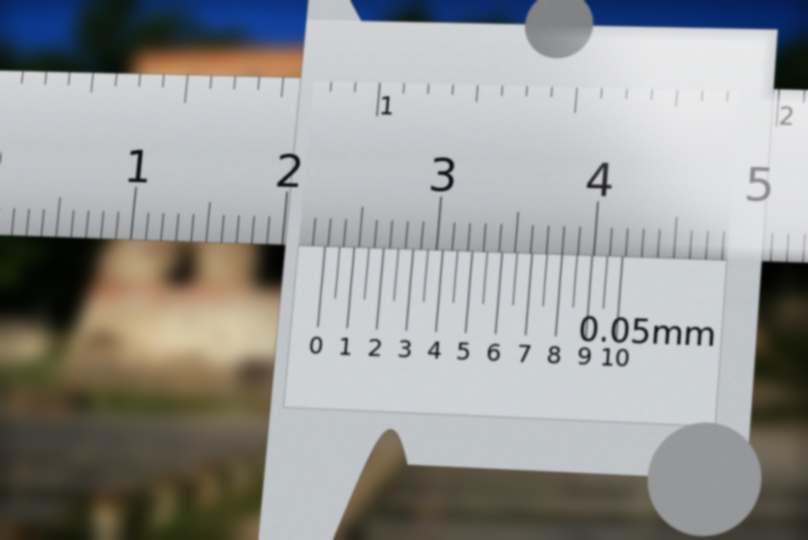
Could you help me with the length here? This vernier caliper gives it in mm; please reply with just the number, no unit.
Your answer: 22.8
